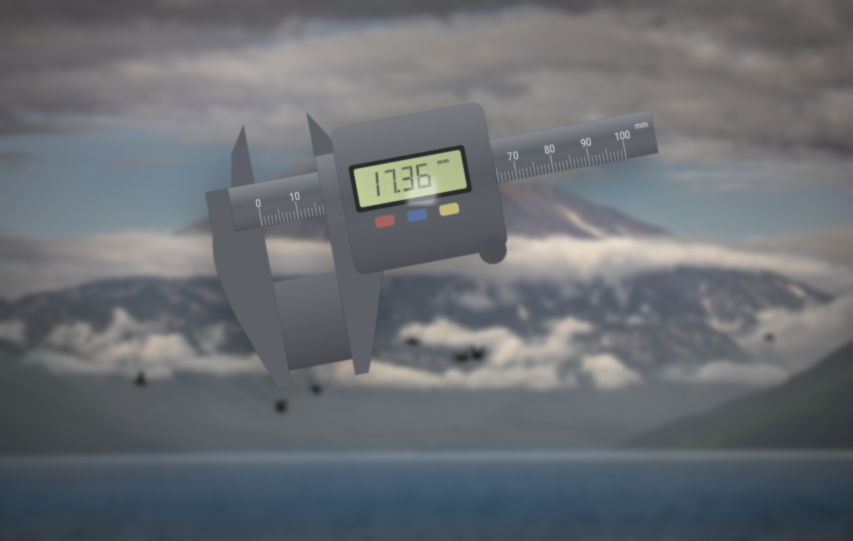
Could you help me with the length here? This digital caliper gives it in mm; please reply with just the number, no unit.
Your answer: 17.36
